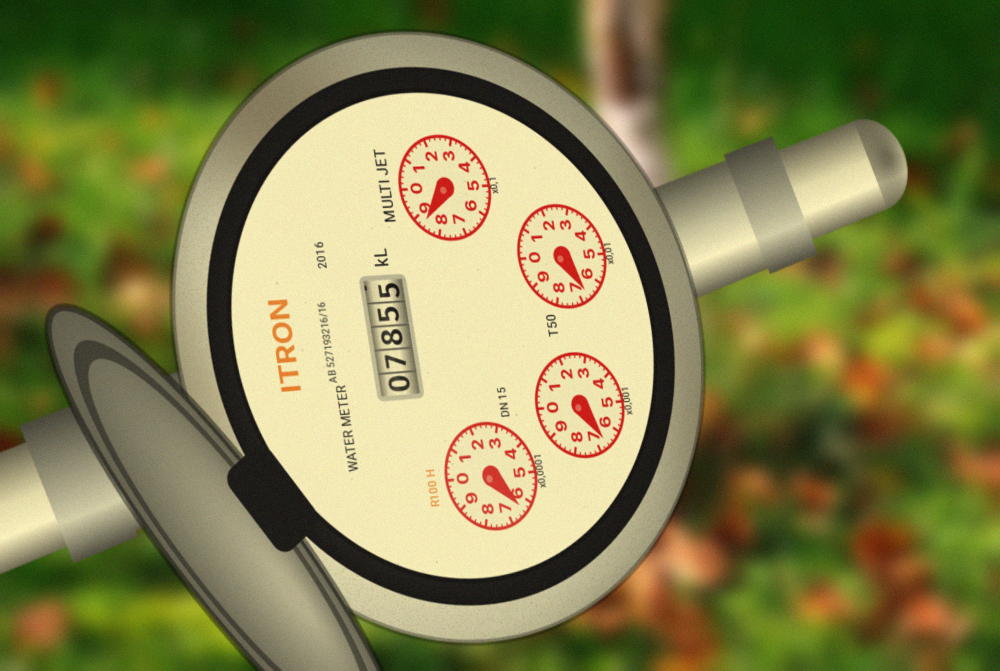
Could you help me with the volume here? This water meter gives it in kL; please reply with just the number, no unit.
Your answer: 7854.8666
